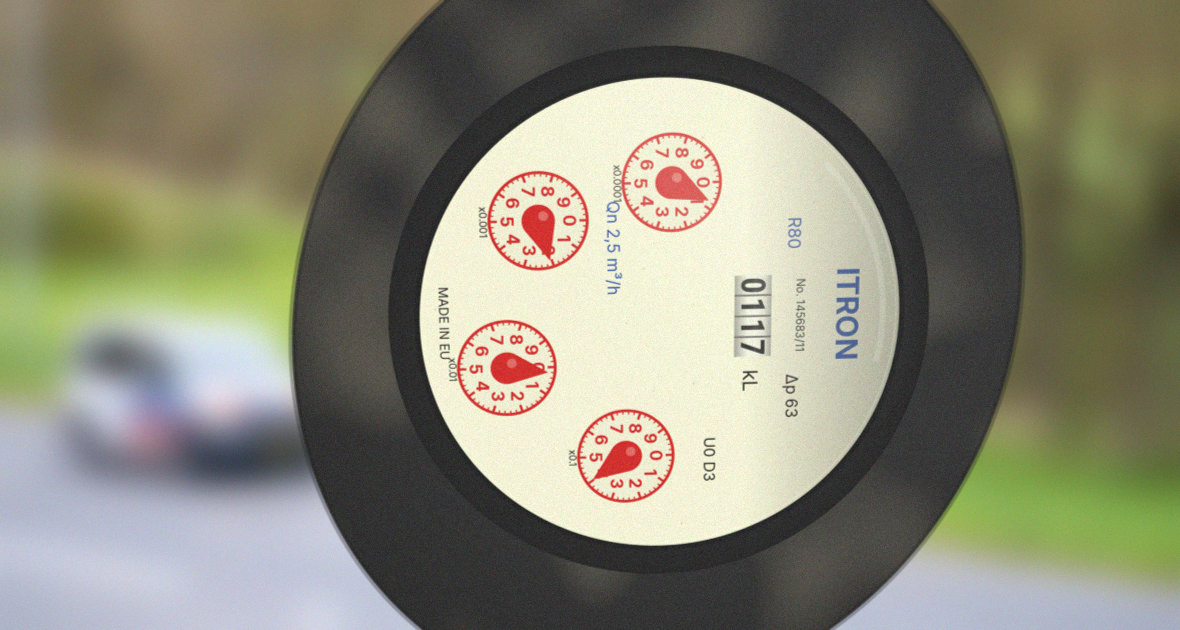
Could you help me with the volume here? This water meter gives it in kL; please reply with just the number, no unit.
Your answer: 117.4020
